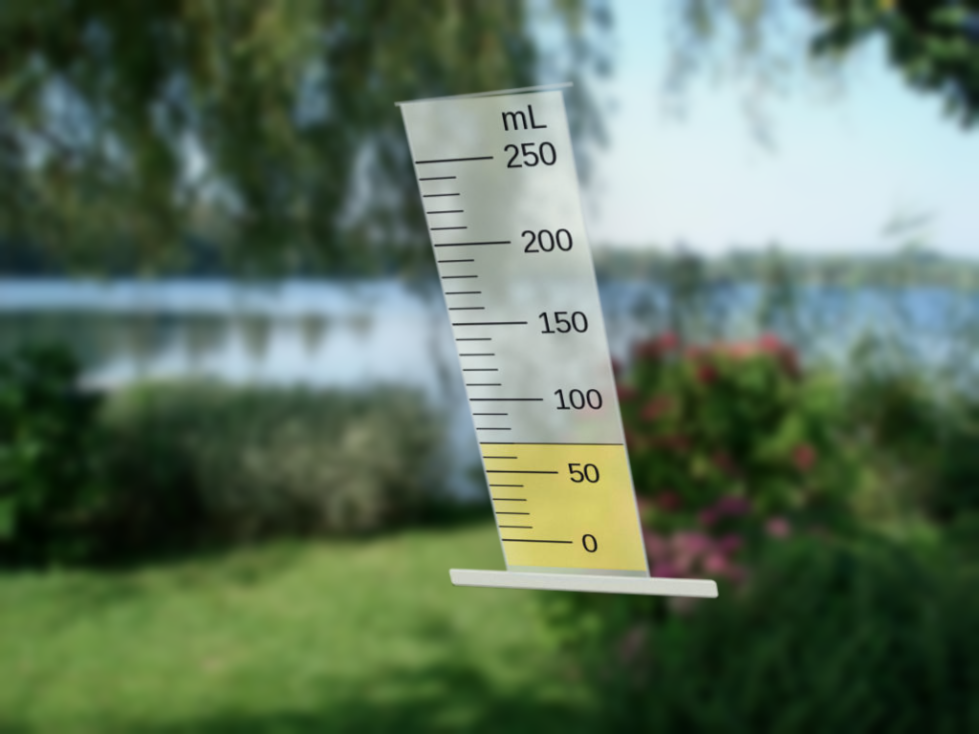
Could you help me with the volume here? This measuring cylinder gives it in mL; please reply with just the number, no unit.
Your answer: 70
